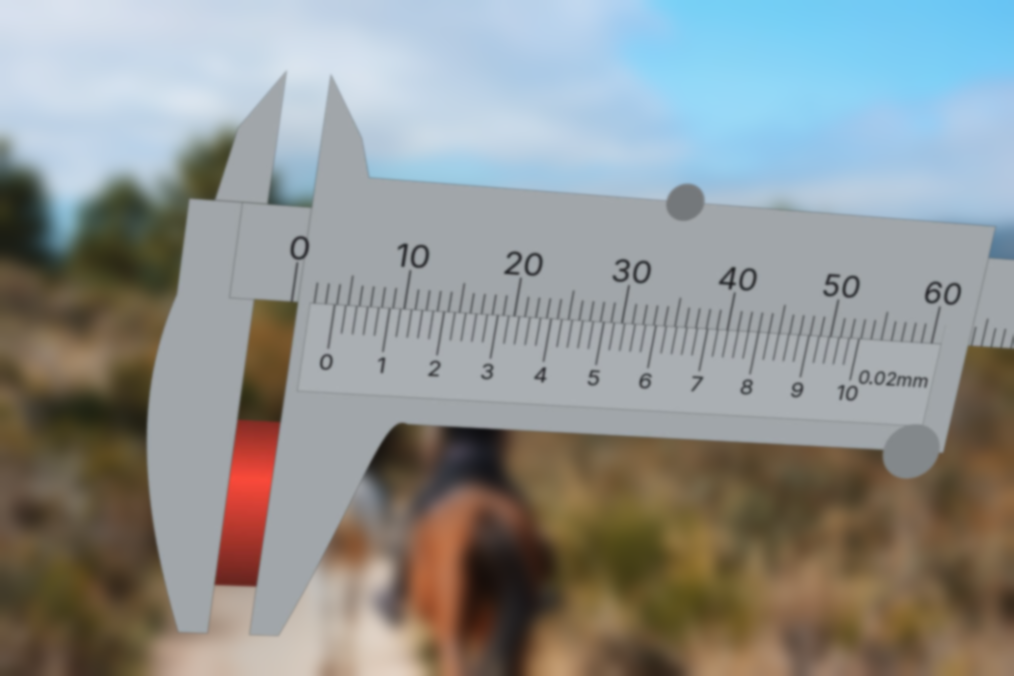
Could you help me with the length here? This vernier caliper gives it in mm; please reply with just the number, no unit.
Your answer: 3.8
